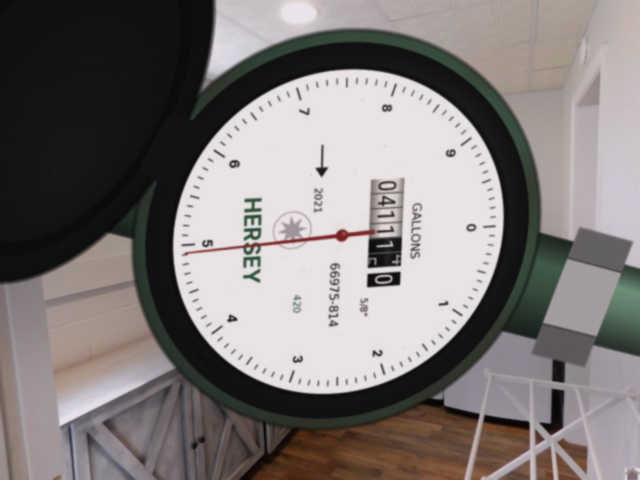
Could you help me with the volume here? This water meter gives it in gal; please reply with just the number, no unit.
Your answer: 411144.9
